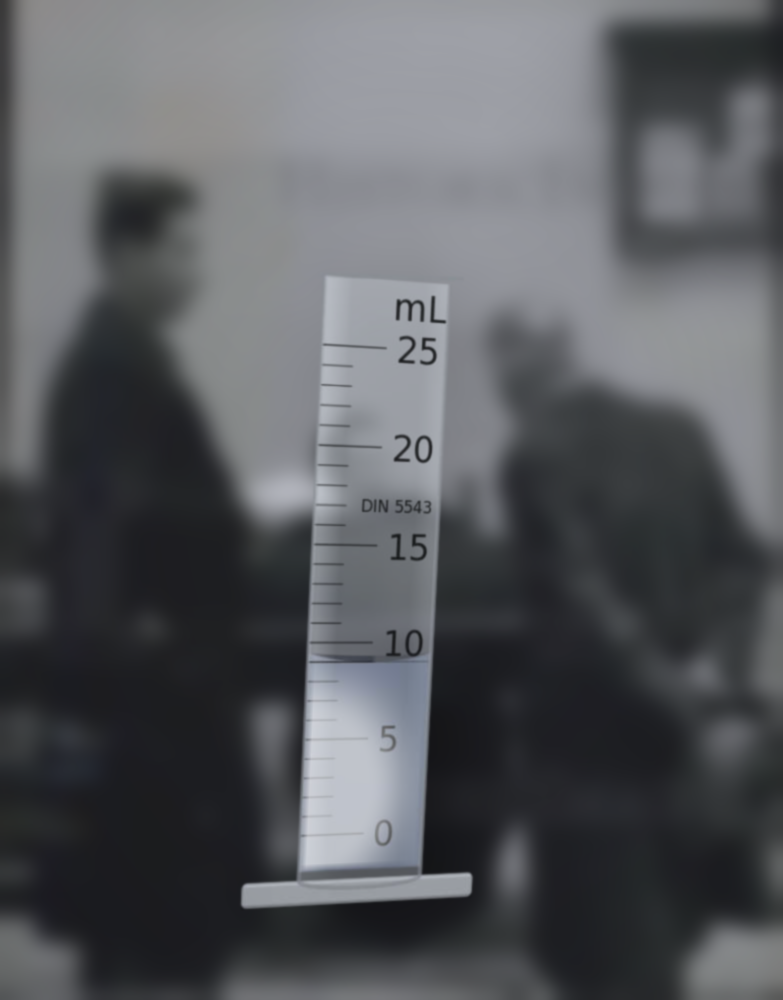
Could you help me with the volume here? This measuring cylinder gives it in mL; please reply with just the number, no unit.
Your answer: 9
